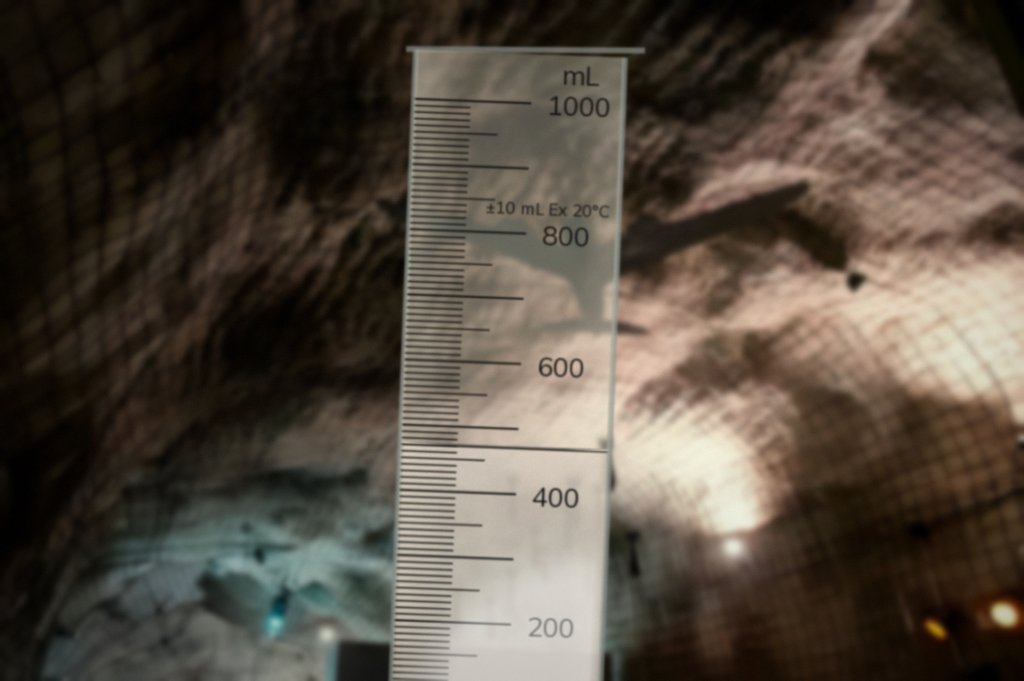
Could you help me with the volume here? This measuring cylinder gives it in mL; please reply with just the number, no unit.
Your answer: 470
